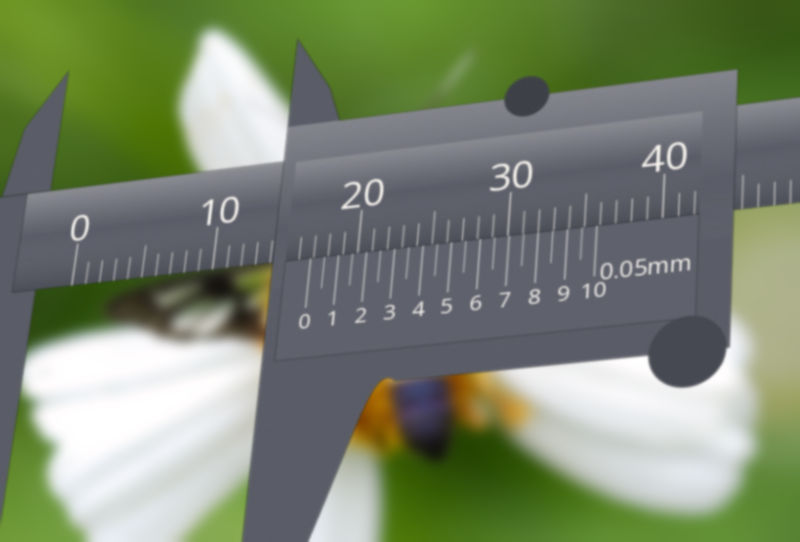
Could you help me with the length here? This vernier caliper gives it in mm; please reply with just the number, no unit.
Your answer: 16.8
